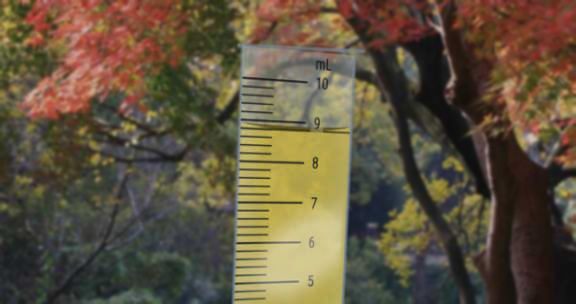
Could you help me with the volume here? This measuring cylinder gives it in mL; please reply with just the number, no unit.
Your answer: 8.8
